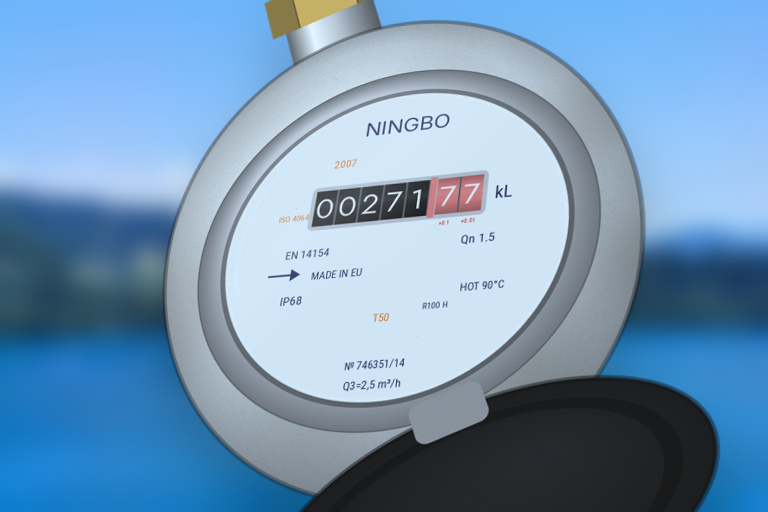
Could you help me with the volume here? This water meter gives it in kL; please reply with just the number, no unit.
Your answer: 271.77
